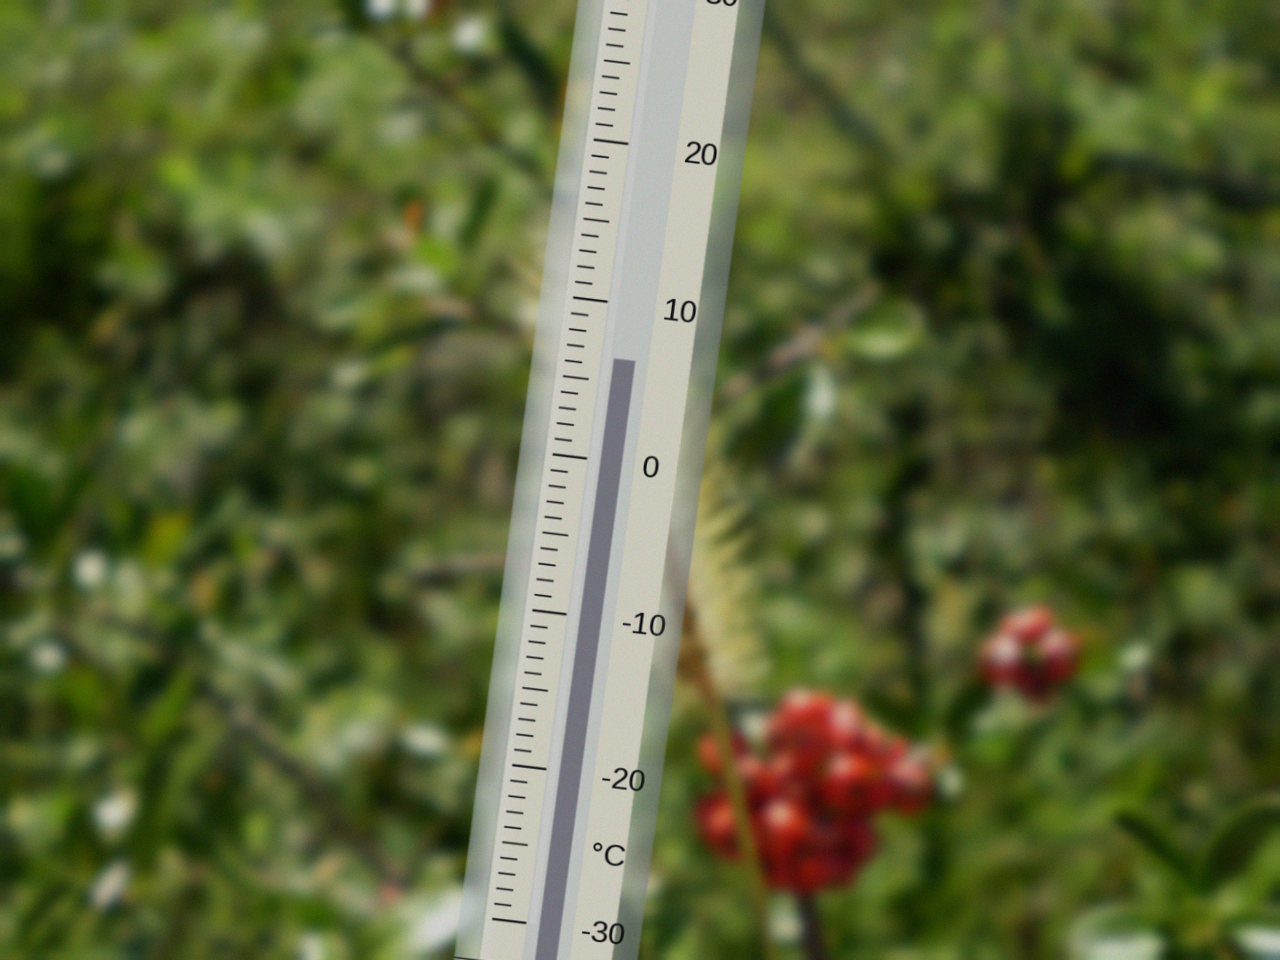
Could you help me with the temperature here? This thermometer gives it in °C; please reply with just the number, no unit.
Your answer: 6.5
